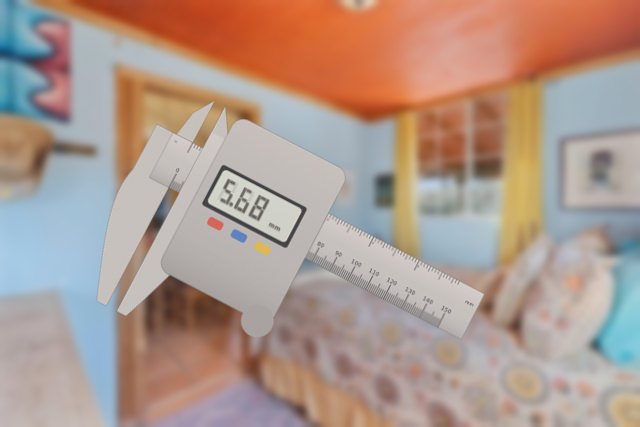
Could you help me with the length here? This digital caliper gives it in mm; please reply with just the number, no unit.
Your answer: 5.68
